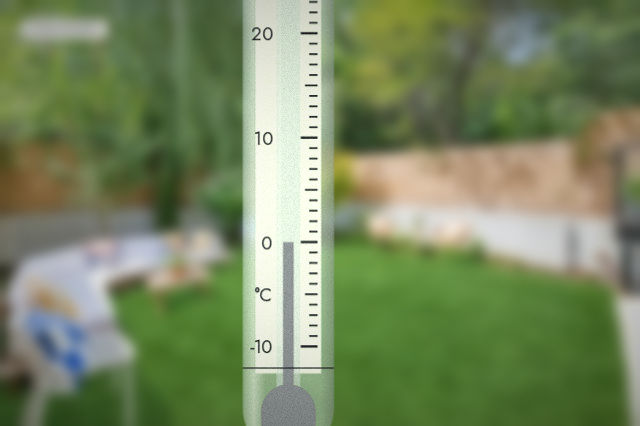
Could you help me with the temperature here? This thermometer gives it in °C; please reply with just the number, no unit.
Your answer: 0
